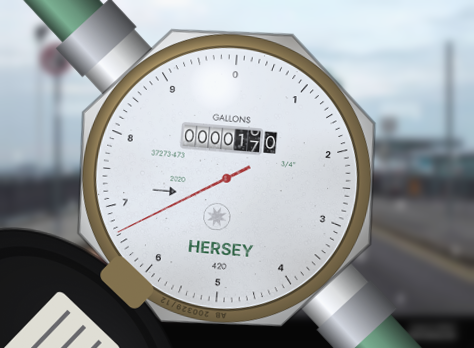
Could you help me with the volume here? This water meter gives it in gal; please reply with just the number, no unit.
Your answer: 166.6
